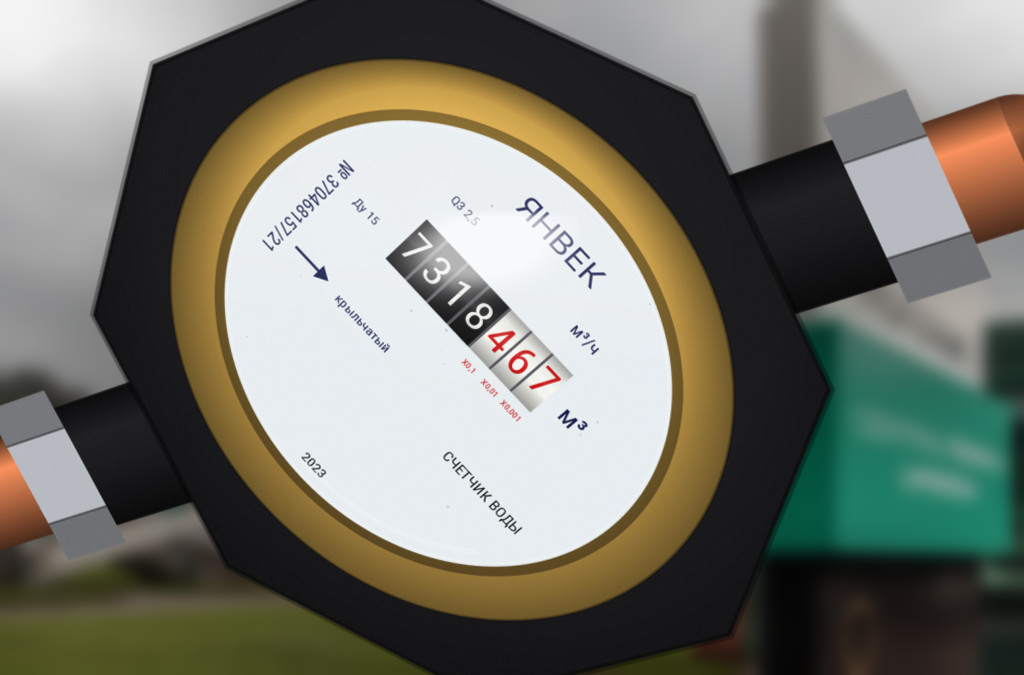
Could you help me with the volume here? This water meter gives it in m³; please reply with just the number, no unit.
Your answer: 7318.467
